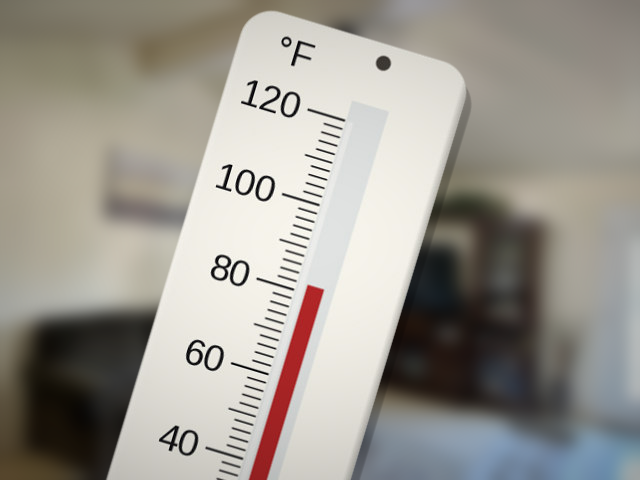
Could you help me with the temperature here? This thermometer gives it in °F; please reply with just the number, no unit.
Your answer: 82
